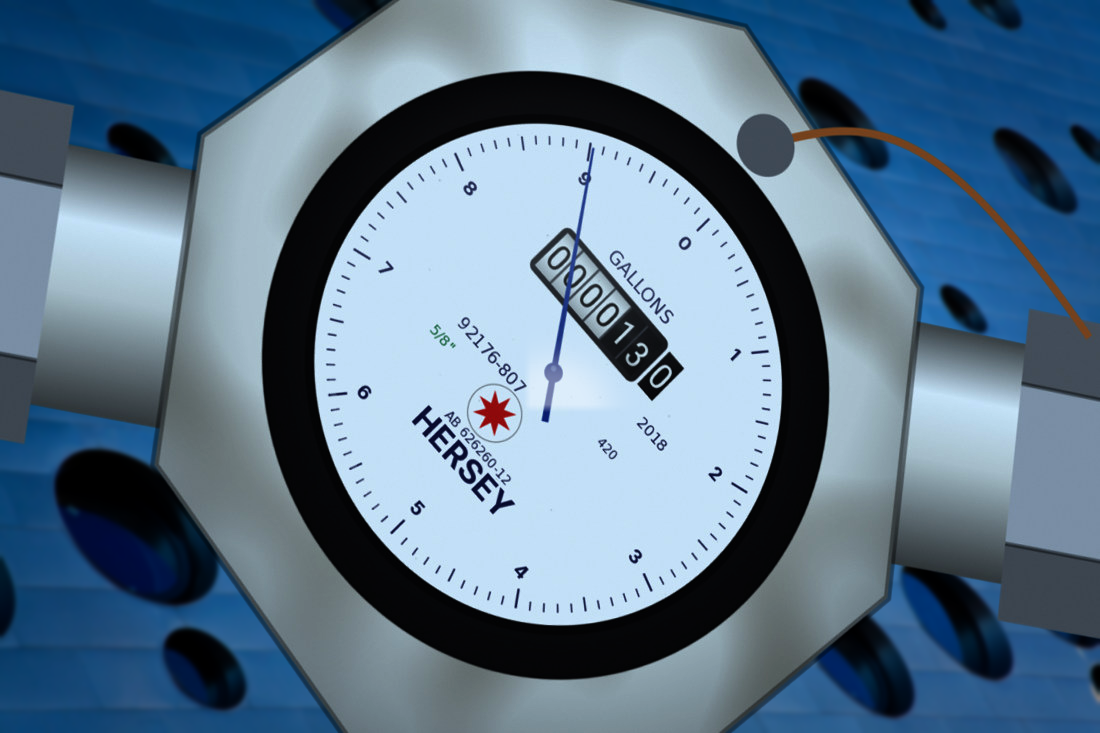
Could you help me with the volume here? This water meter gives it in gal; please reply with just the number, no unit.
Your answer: 129.0
